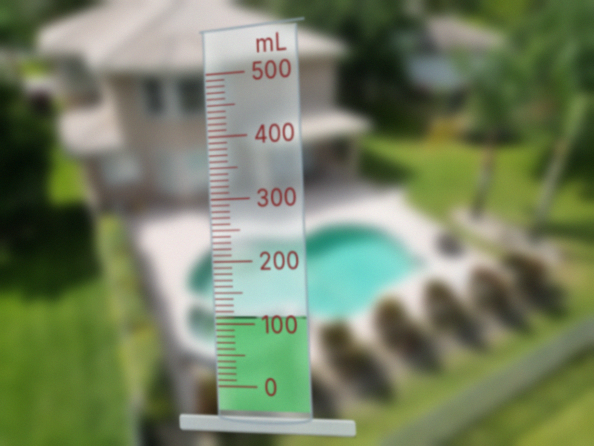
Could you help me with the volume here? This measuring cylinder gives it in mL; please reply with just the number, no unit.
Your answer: 110
